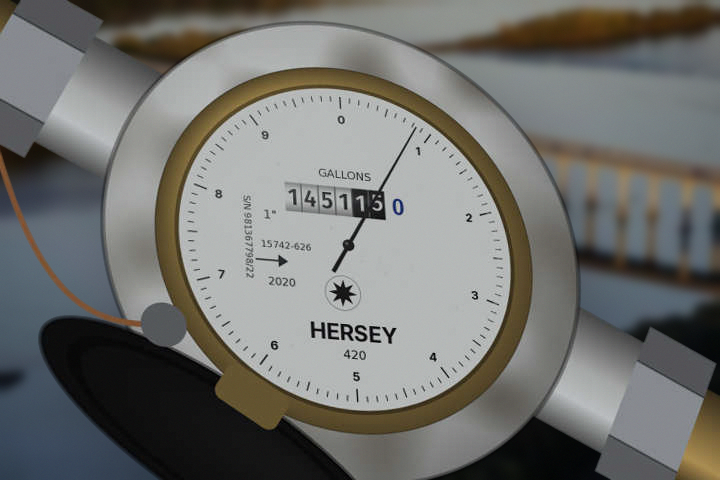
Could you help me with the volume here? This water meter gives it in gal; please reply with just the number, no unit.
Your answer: 1451150.8
